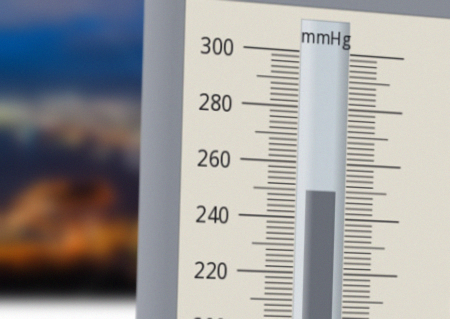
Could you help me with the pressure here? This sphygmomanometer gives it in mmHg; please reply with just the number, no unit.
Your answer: 250
